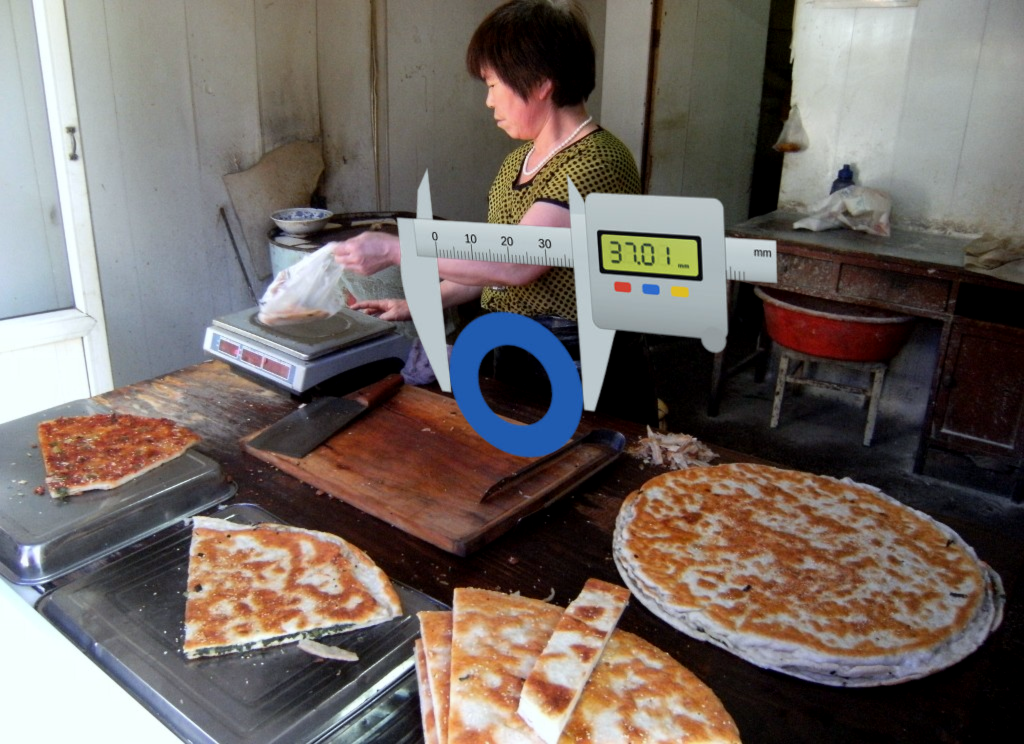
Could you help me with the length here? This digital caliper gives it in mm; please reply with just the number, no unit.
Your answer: 37.01
